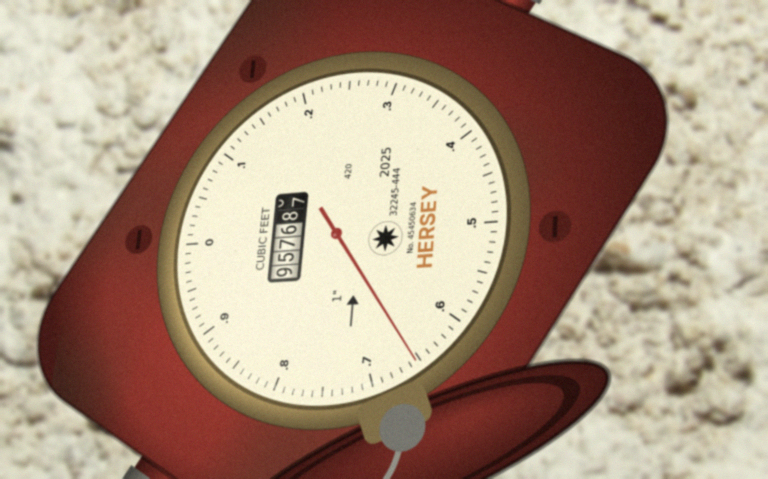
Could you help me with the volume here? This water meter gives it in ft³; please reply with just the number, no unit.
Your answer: 957686.65
